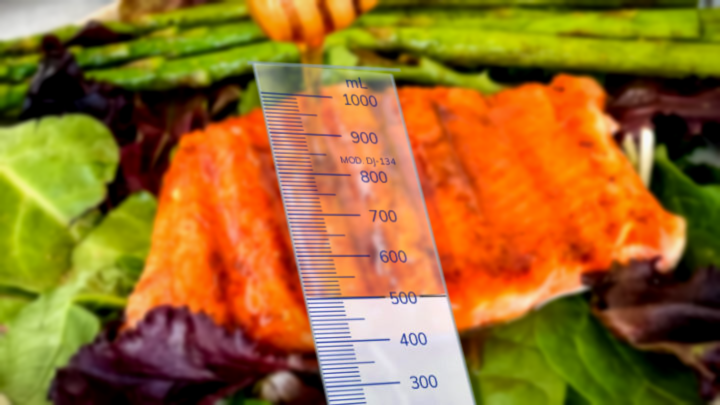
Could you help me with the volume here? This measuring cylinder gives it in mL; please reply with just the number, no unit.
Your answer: 500
